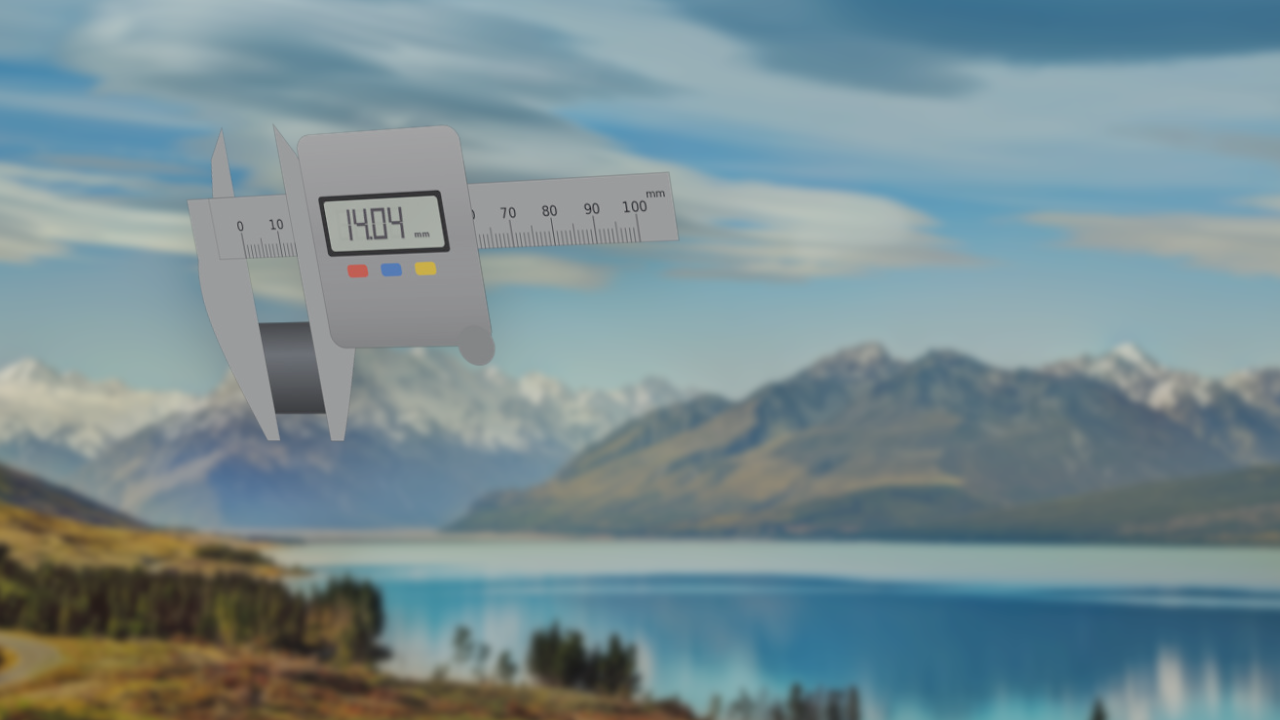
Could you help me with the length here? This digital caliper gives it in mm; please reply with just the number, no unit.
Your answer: 14.04
